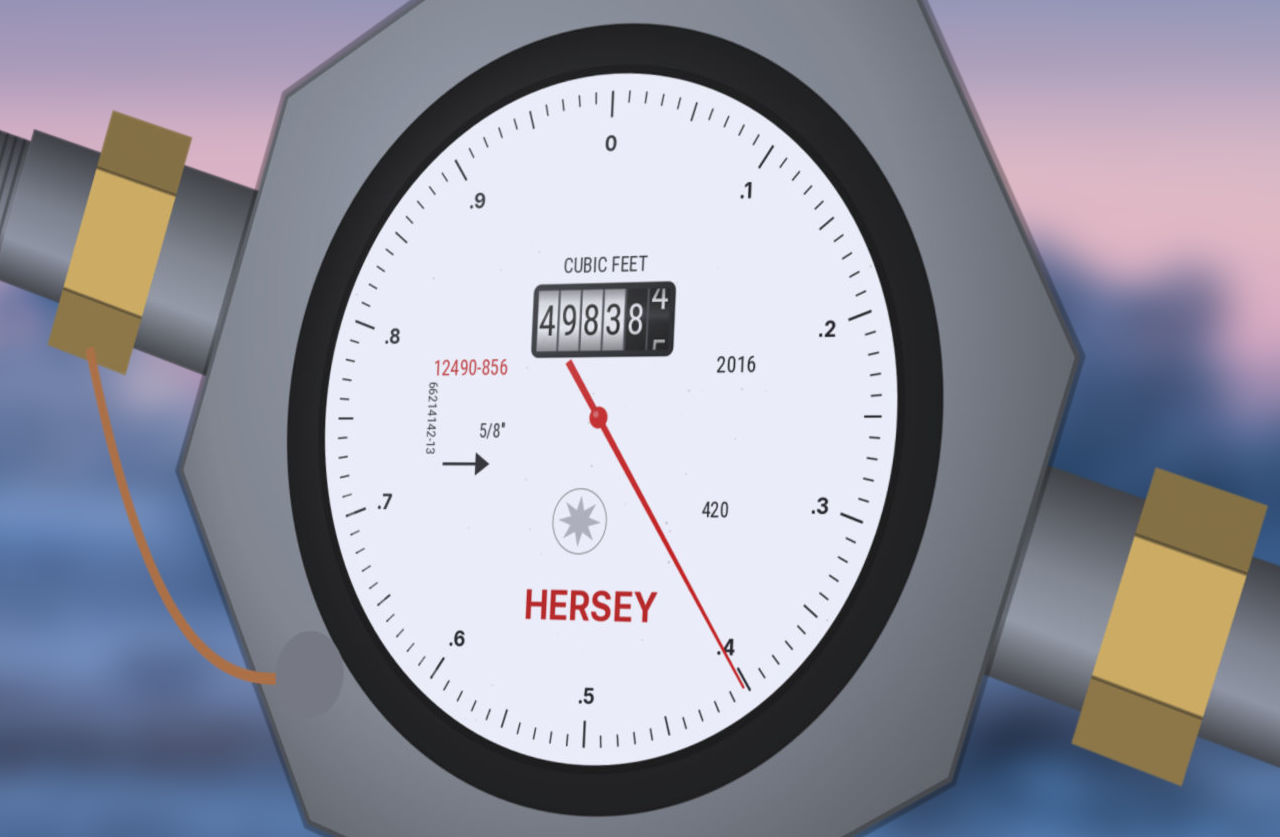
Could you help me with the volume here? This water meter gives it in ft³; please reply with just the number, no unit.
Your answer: 498384.40
